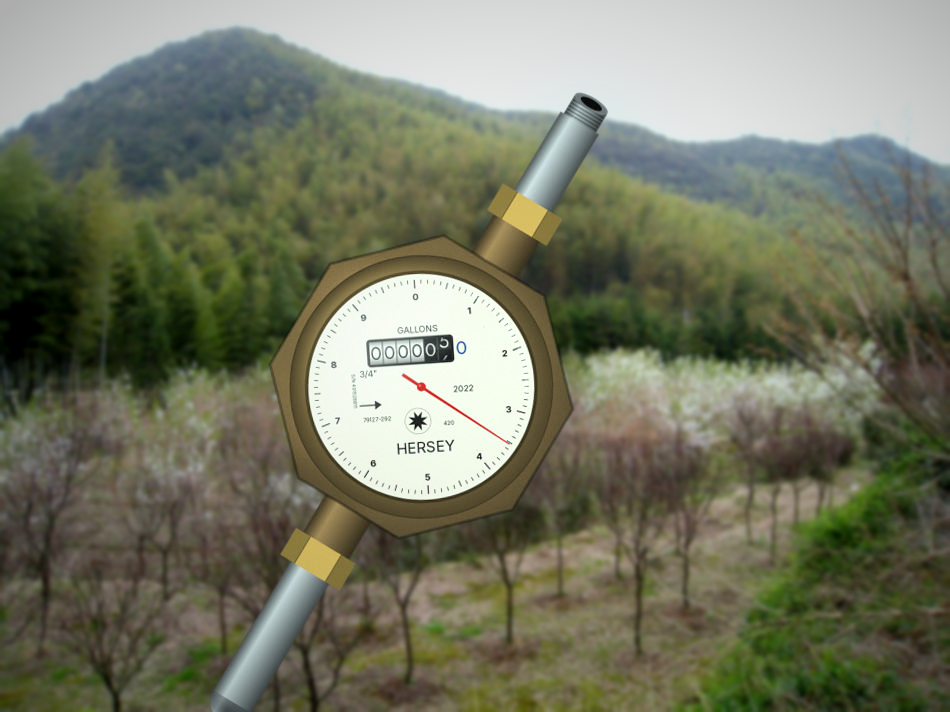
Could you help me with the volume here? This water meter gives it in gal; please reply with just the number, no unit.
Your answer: 53.5
